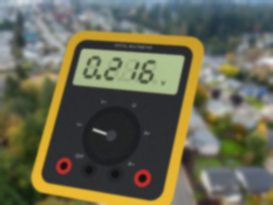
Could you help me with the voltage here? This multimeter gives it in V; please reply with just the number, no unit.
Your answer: 0.216
